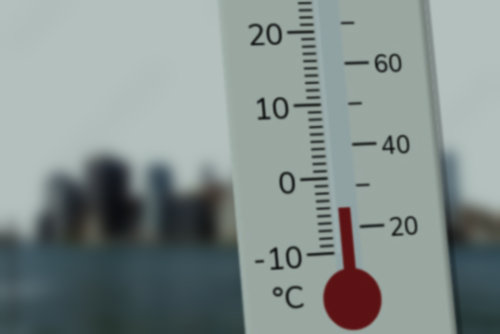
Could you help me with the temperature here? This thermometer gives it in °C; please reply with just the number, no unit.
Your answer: -4
